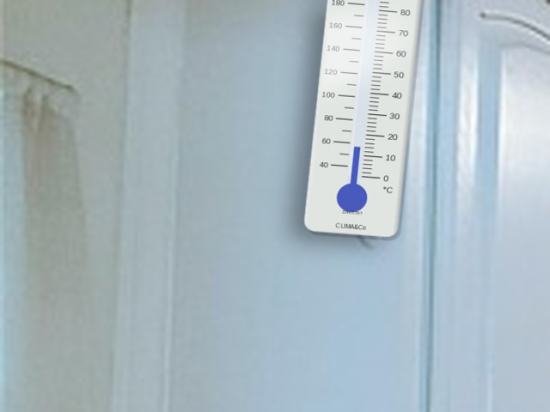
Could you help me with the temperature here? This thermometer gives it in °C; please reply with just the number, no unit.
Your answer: 14
